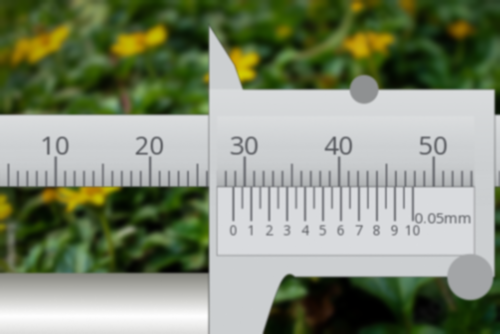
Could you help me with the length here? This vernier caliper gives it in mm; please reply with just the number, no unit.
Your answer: 28.8
